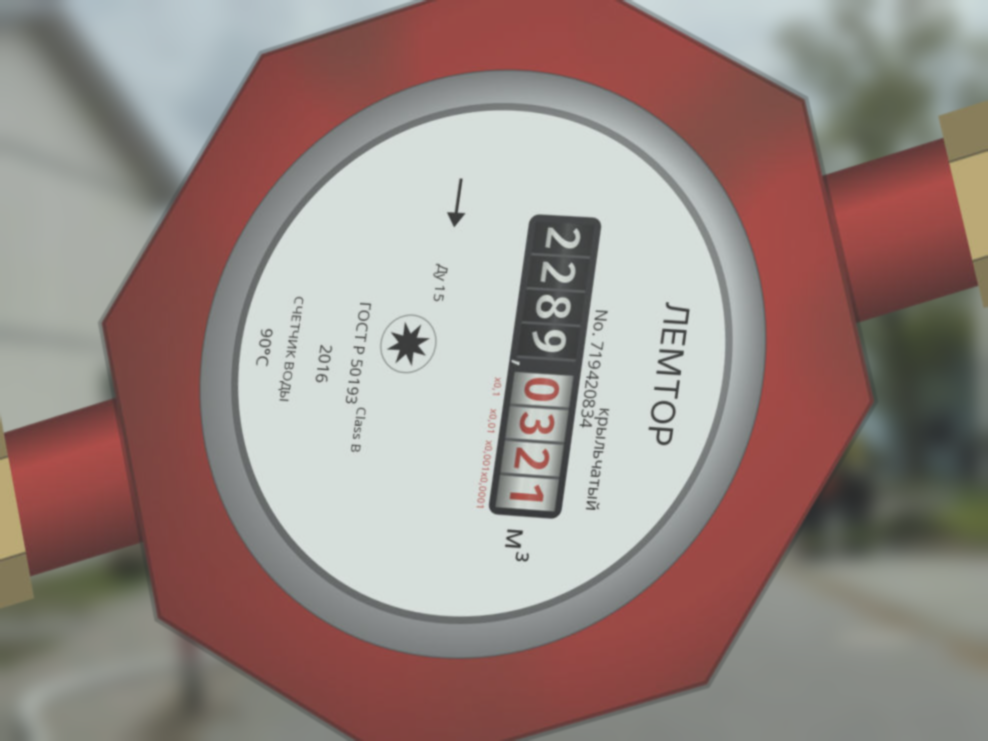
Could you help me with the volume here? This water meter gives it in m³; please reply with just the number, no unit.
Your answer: 2289.0321
